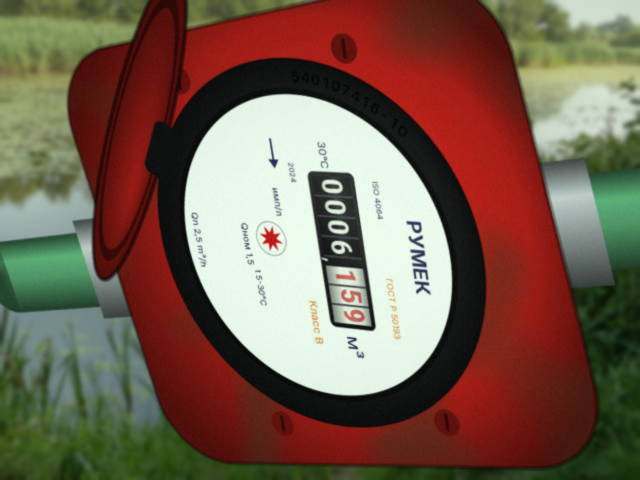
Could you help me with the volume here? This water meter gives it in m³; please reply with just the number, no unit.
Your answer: 6.159
